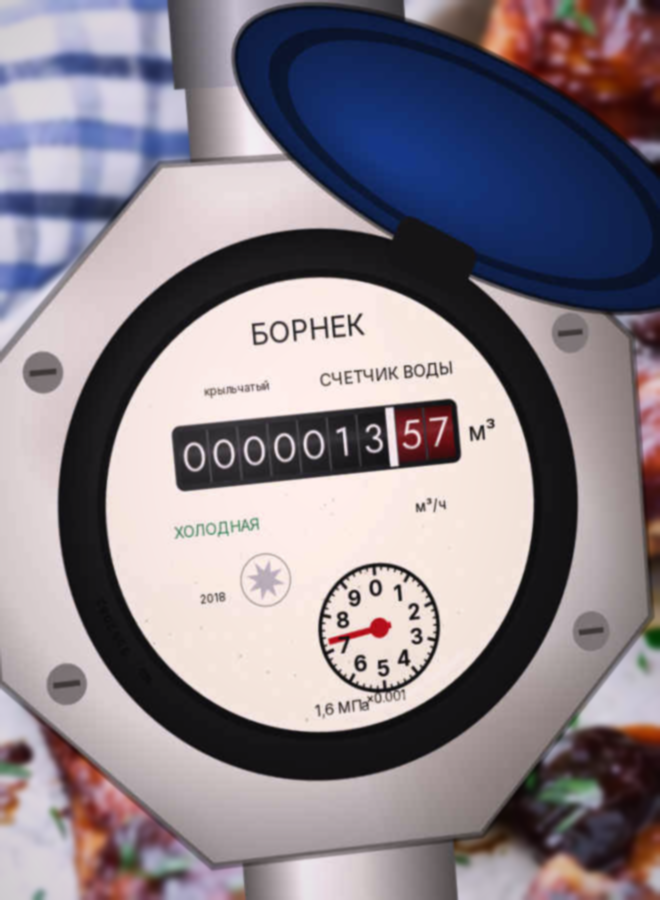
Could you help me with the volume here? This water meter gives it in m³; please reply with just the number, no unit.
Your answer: 13.577
